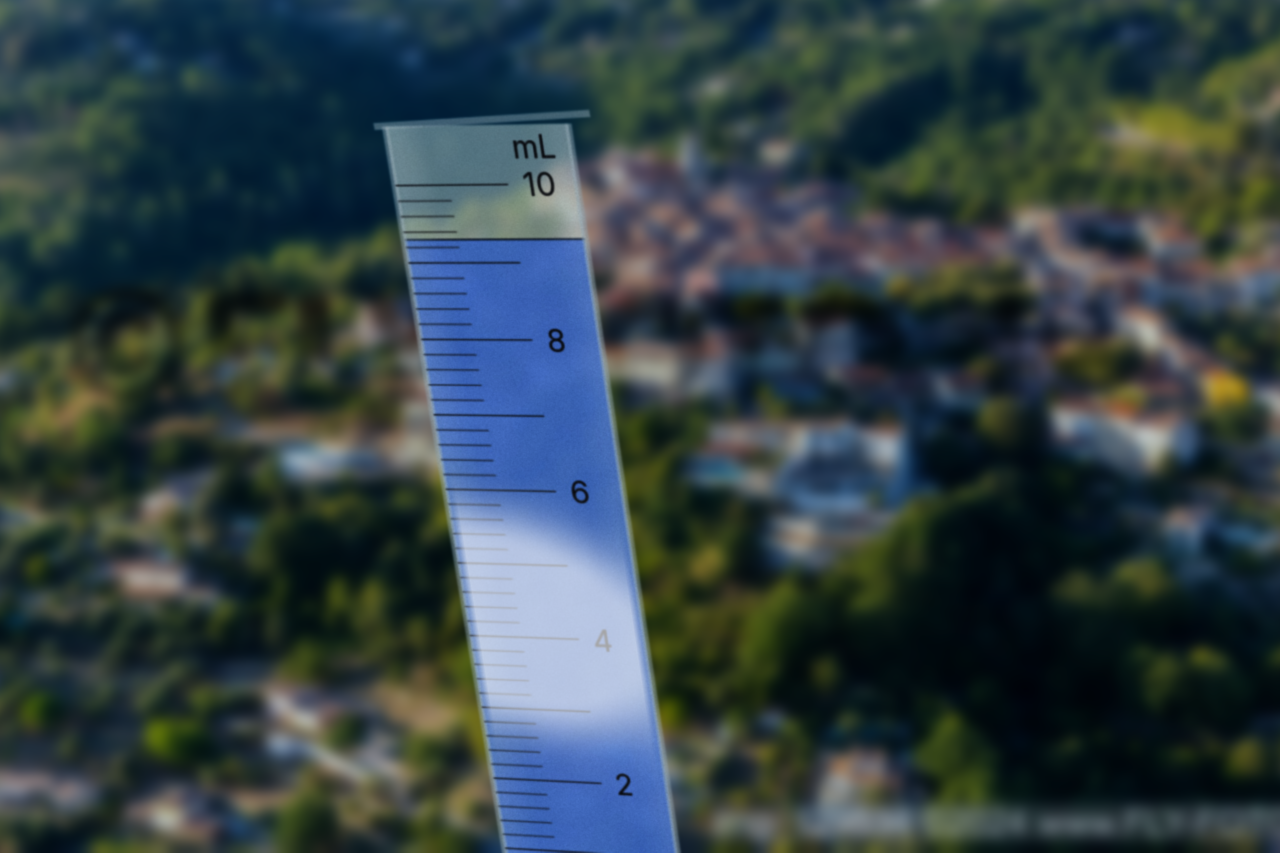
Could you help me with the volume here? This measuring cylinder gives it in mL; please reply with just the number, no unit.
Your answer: 9.3
